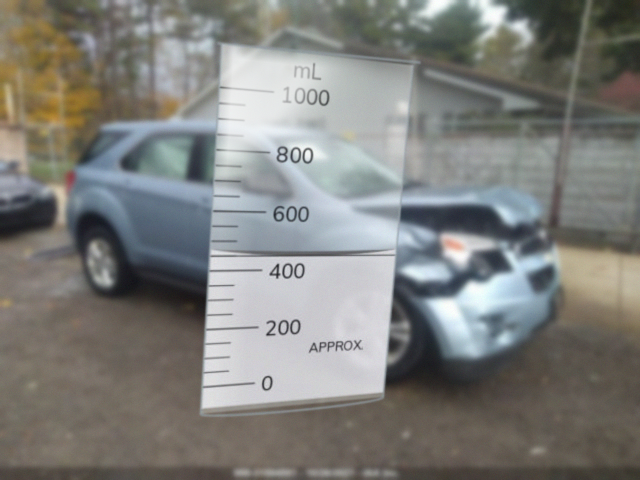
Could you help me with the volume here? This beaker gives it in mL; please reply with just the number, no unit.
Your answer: 450
